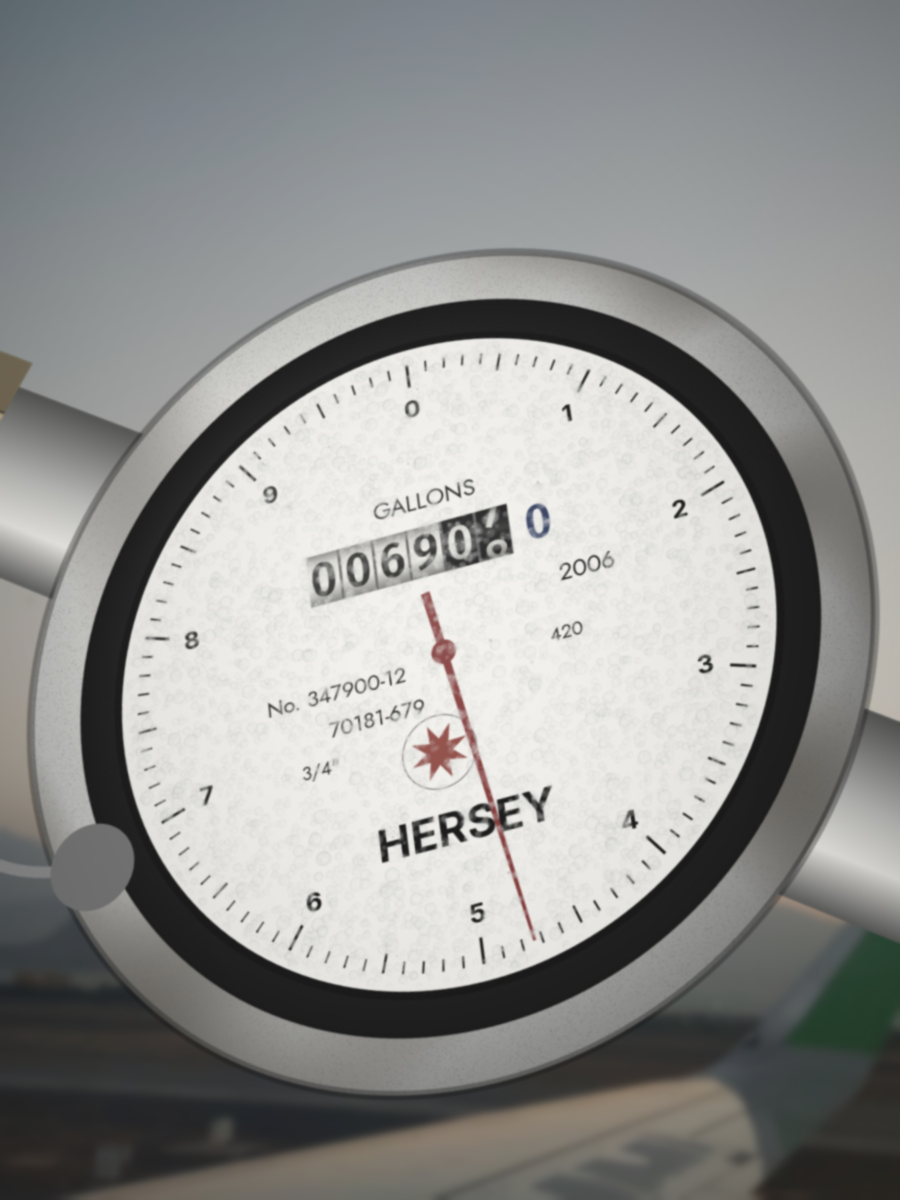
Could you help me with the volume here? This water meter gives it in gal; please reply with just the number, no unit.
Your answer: 69074.7
